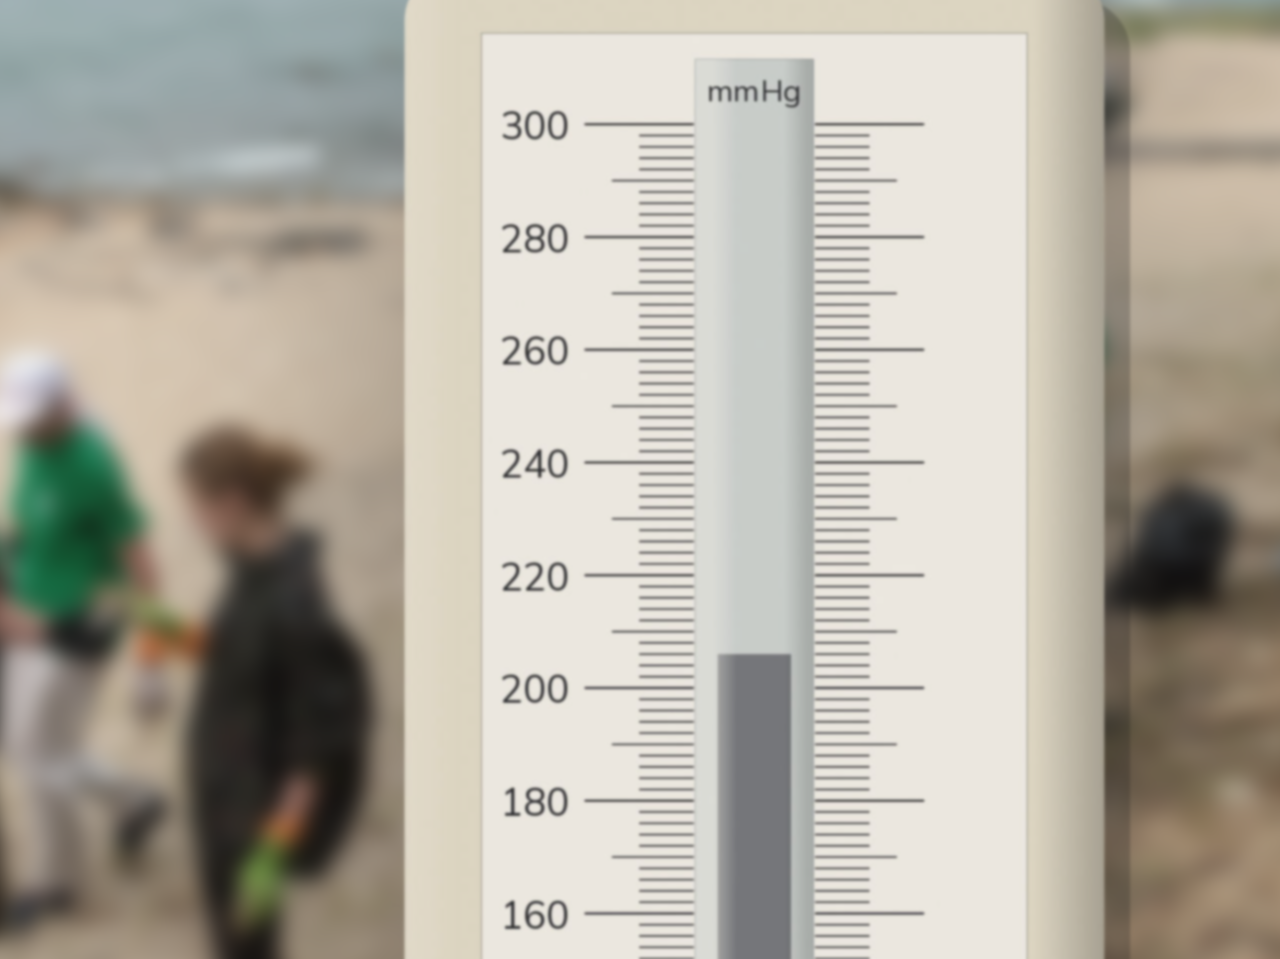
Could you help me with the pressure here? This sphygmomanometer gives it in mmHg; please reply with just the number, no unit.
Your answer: 206
